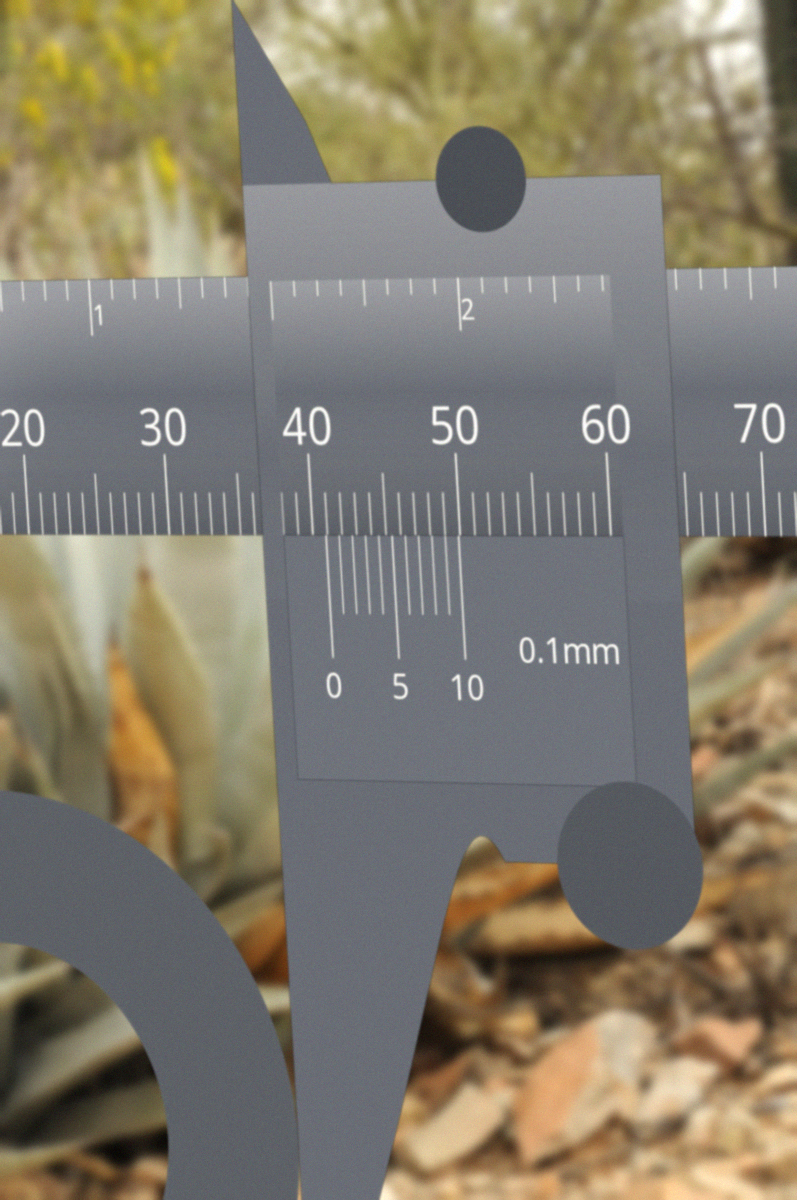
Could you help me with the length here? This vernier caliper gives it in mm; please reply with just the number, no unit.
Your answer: 40.9
